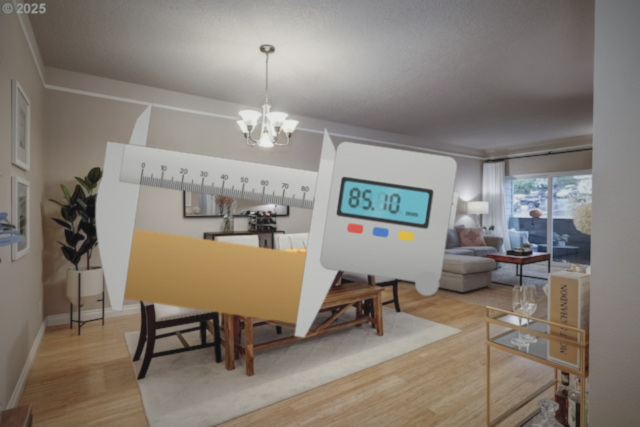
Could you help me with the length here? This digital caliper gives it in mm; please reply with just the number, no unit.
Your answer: 85.10
